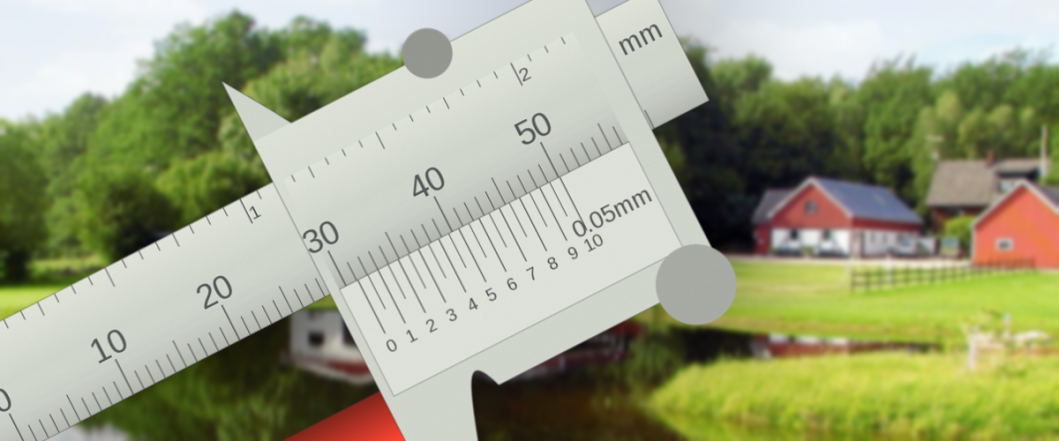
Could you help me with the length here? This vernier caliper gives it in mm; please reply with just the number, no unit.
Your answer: 31.1
